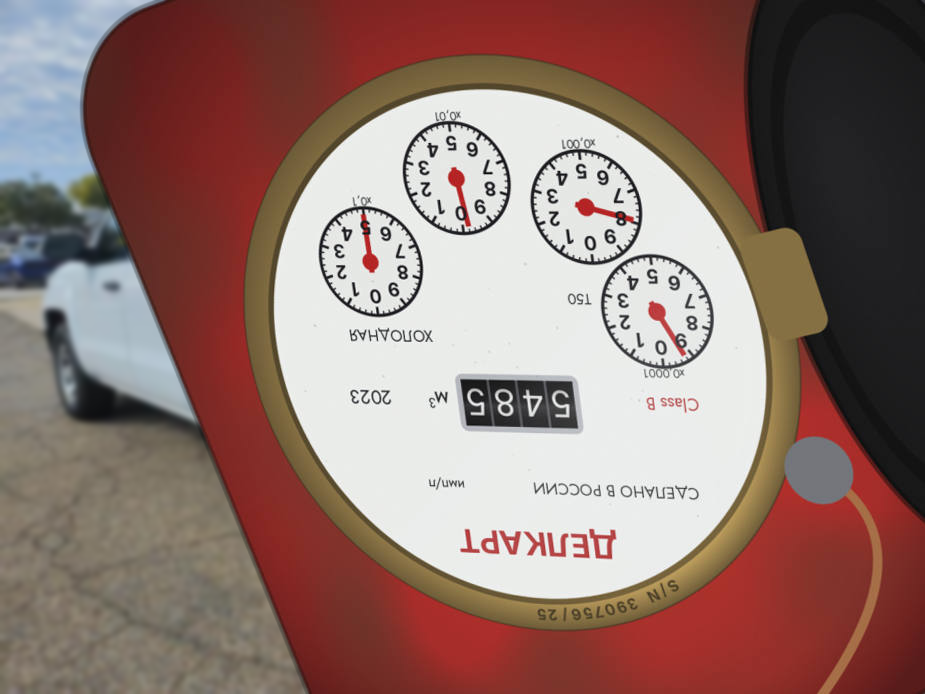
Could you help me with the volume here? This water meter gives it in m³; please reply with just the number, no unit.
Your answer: 5485.4979
